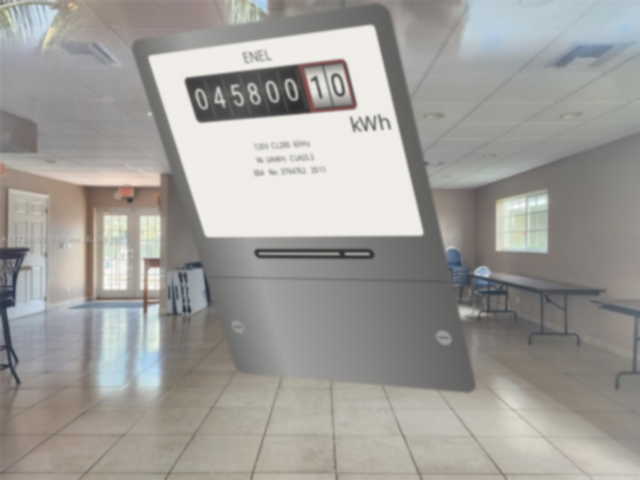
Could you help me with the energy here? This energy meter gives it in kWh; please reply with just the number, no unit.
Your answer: 45800.10
